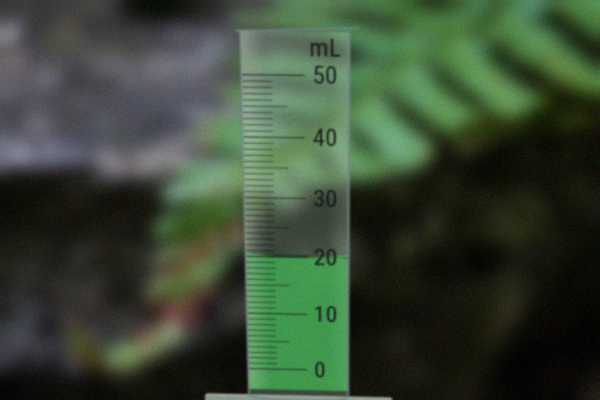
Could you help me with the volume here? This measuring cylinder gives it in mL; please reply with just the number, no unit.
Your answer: 20
